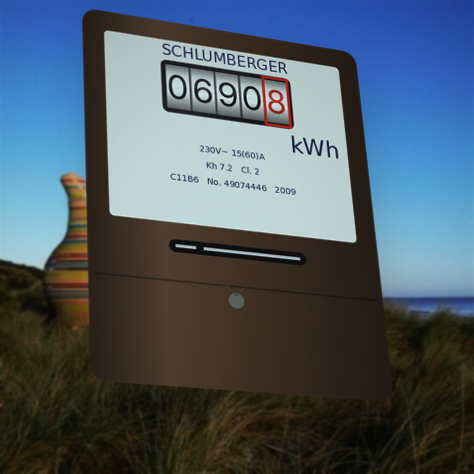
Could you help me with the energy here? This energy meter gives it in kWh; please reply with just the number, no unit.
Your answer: 690.8
